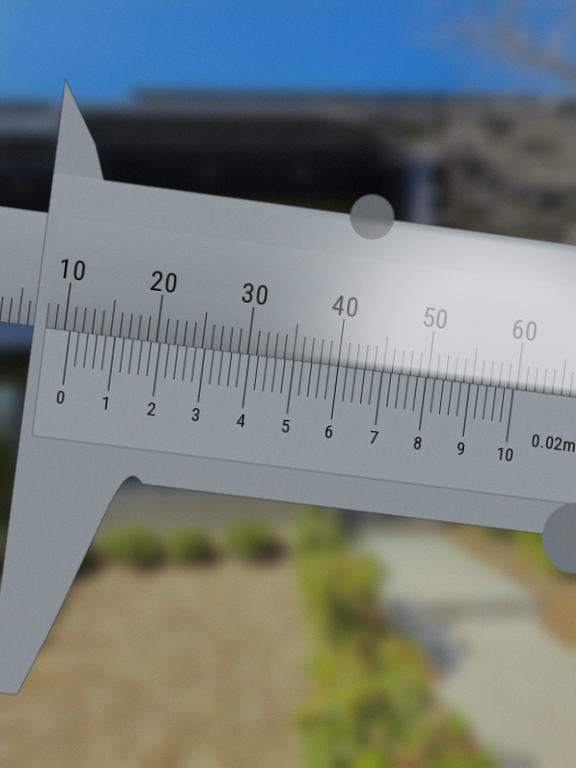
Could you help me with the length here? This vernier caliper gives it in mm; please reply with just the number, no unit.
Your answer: 10.6
